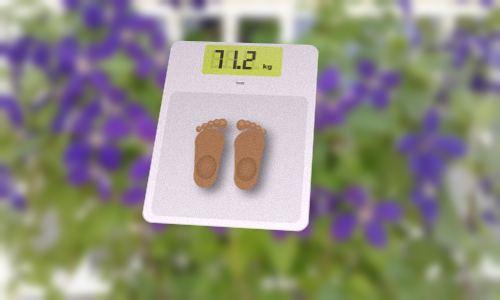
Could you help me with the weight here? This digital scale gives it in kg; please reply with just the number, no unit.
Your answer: 71.2
